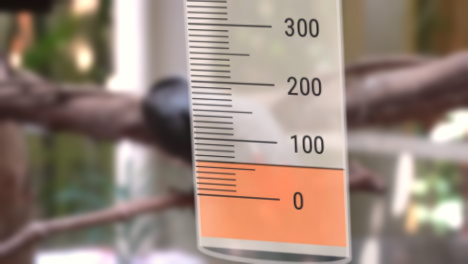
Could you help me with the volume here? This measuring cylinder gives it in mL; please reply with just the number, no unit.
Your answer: 60
